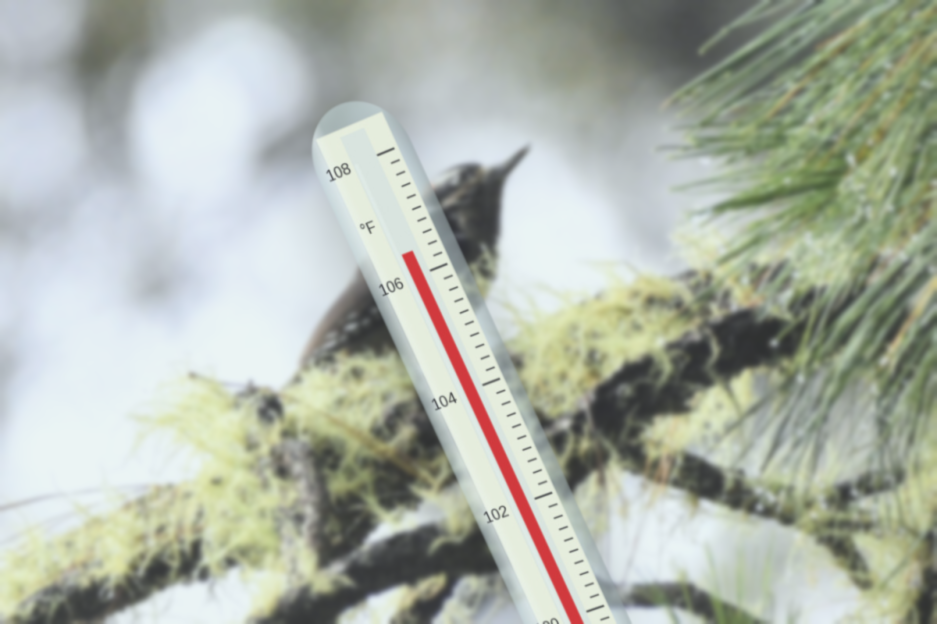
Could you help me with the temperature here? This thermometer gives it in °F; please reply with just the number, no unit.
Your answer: 106.4
